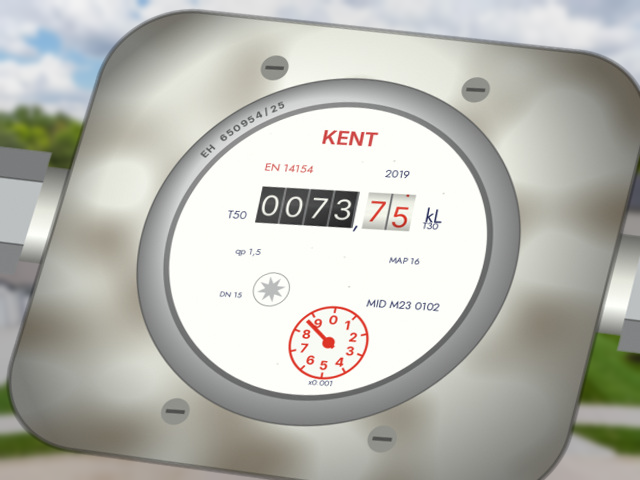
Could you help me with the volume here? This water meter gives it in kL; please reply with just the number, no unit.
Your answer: 73.748
